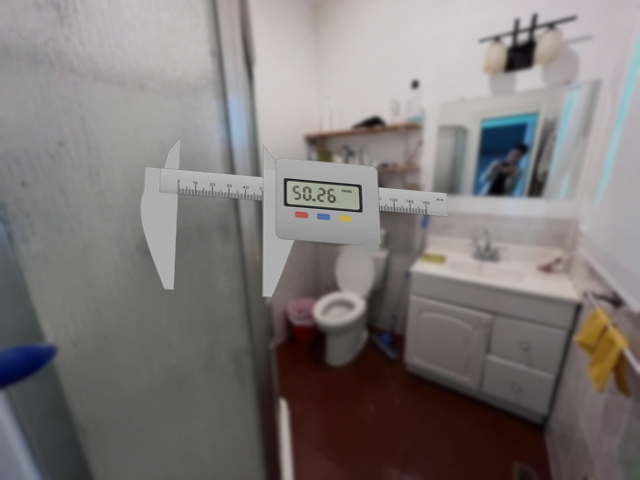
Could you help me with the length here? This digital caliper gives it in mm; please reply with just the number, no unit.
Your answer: 50.26
